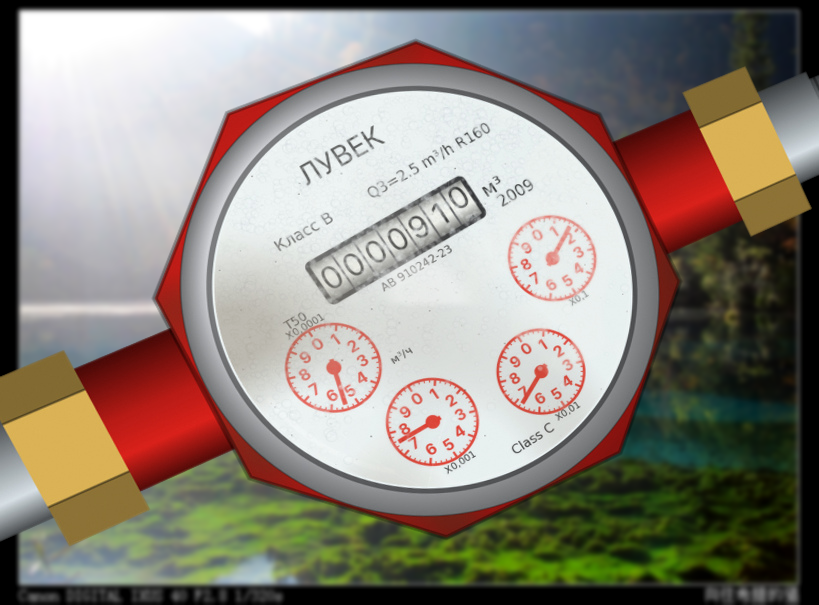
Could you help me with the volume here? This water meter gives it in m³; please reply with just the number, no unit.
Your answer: 910.1675
